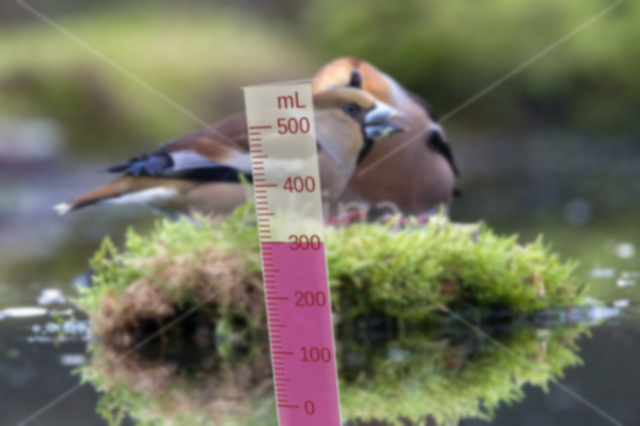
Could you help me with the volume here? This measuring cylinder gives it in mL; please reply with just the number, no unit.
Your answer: 300
